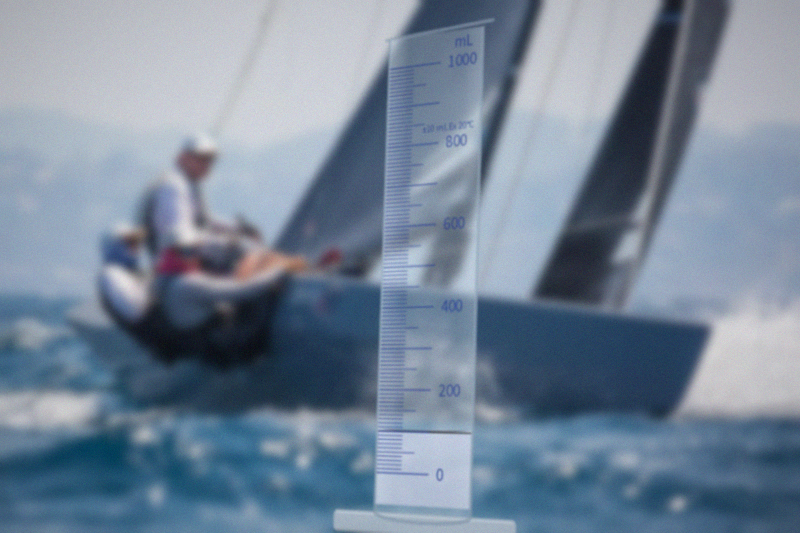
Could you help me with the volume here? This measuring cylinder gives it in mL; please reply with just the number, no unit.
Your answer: 100
